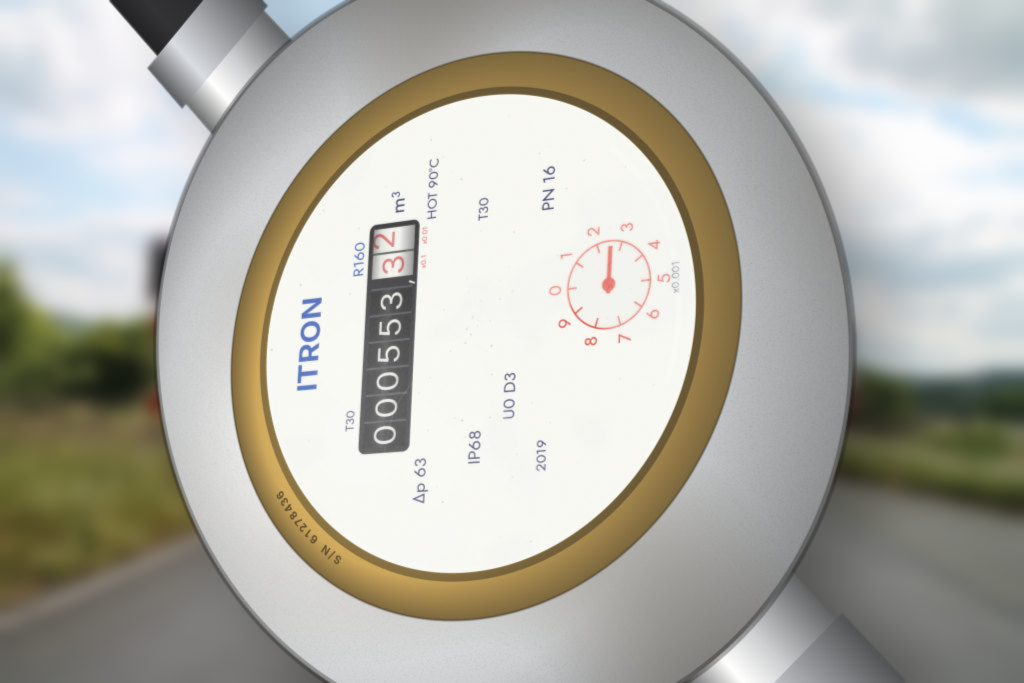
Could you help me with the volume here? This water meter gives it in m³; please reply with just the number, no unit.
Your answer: 553.322
